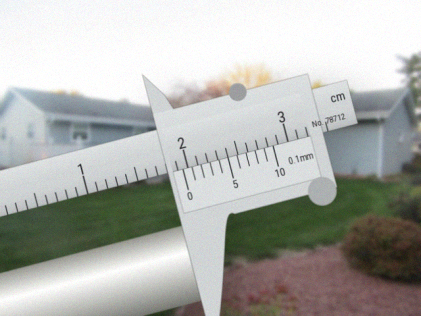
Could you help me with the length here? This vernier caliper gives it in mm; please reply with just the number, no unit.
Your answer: 19.5
